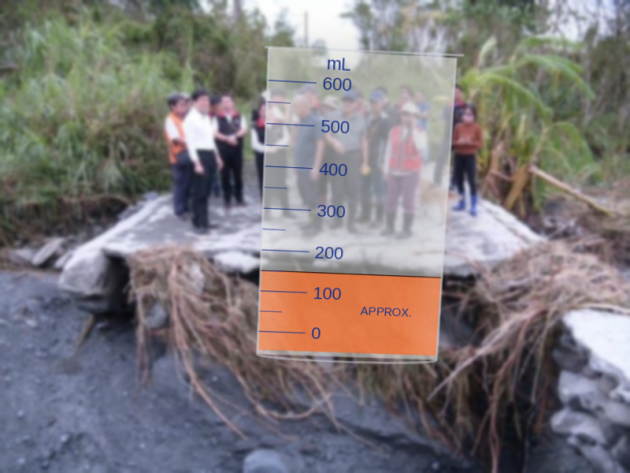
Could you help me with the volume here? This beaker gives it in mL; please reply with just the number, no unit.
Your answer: 150
